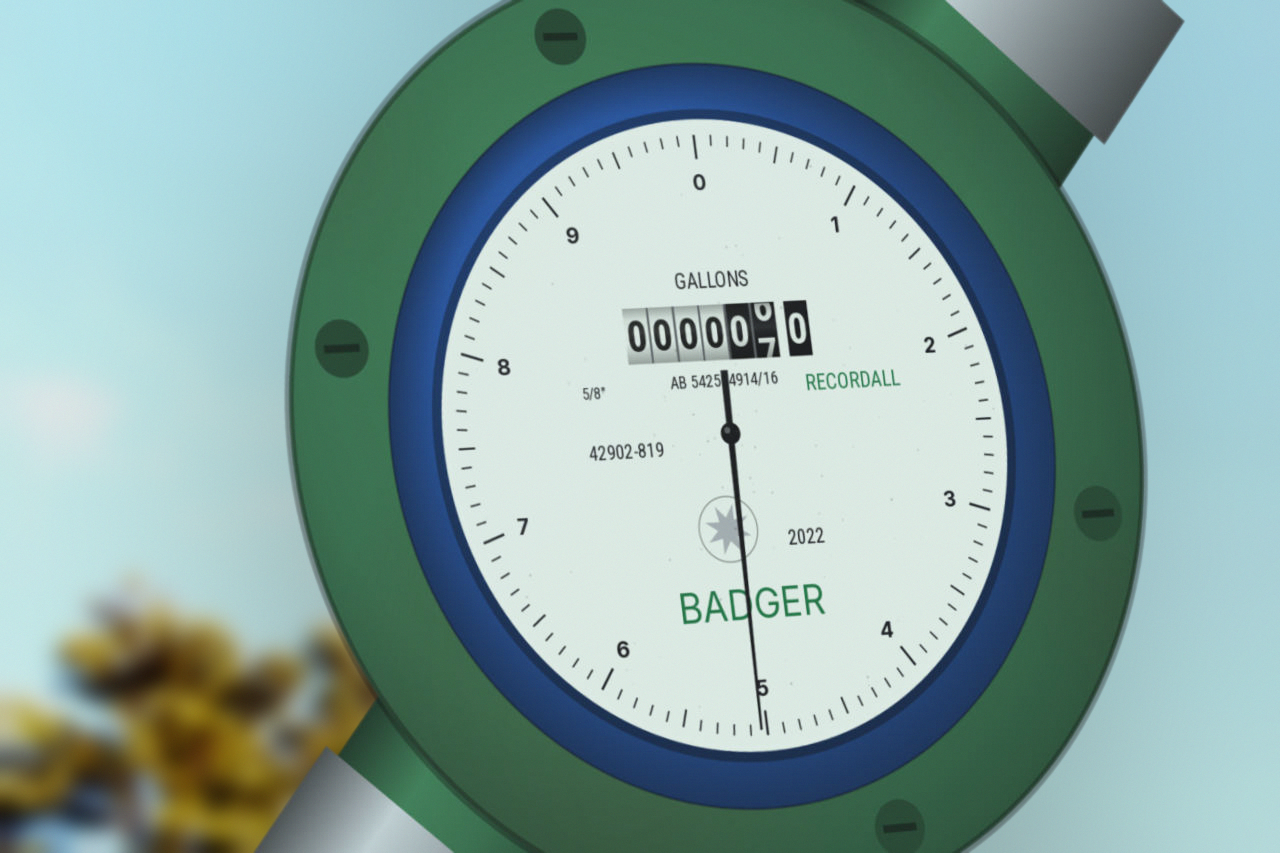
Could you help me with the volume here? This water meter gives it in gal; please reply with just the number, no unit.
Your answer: 65.0
